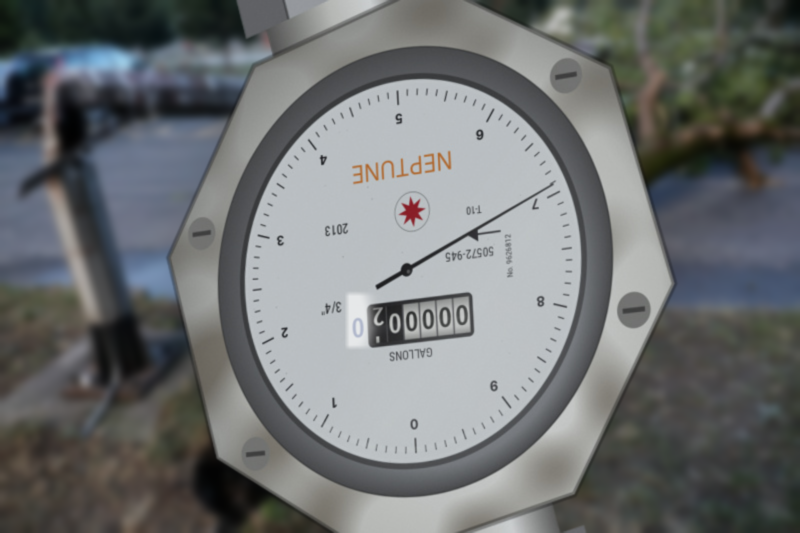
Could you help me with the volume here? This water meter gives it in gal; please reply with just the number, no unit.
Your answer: 16.9
